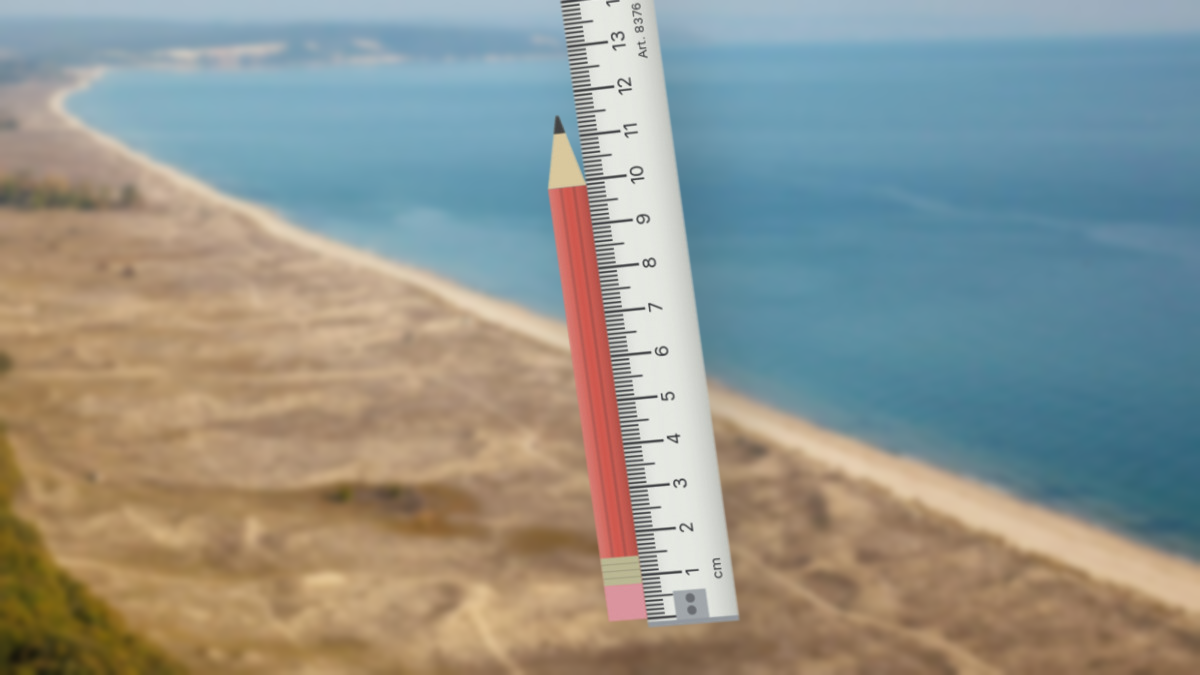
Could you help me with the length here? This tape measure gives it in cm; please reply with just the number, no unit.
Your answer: 11.5
